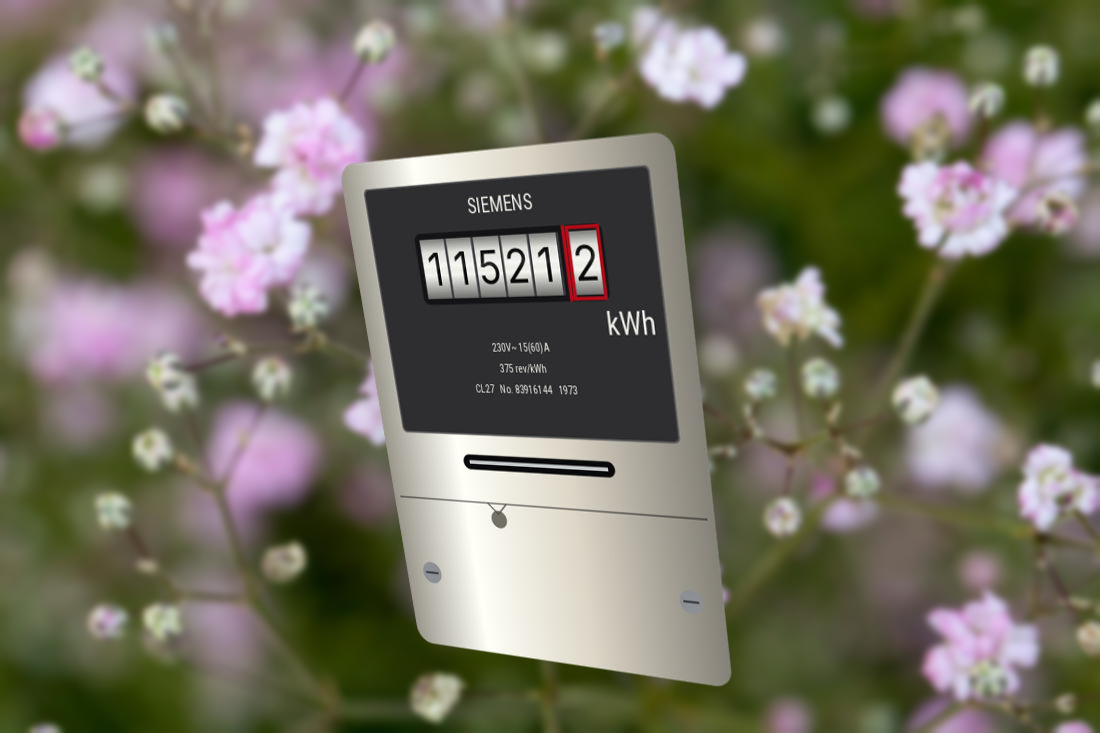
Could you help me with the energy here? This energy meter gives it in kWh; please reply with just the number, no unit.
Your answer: 11521.2
